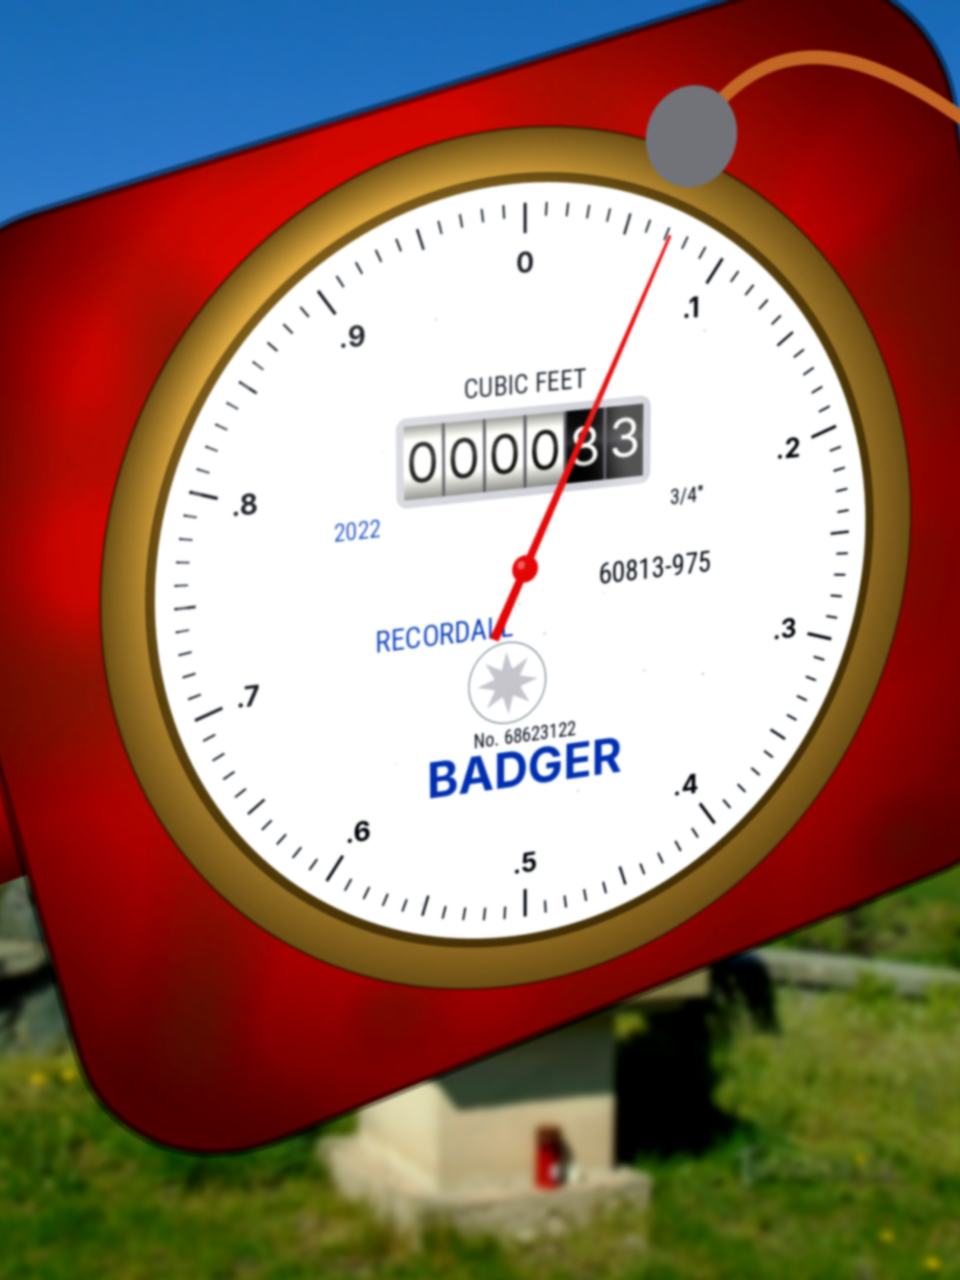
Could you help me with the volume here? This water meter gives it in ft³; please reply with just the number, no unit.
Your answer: 83.07
